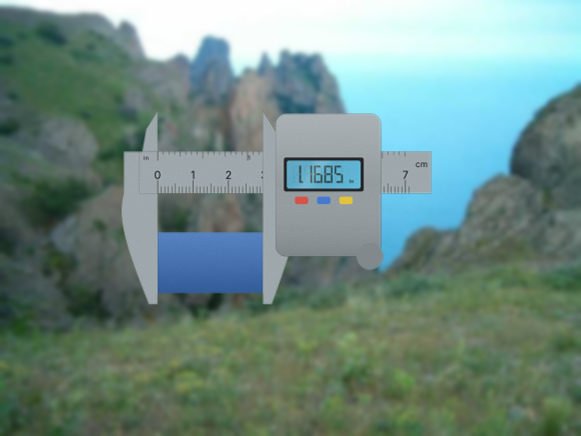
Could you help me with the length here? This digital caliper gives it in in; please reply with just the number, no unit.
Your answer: 1.1685
